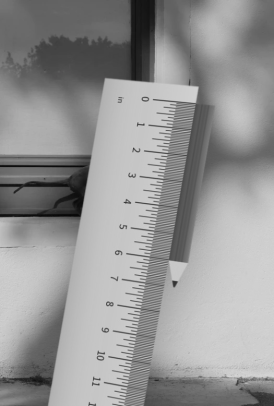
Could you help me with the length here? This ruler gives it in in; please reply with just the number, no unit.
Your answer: 7
